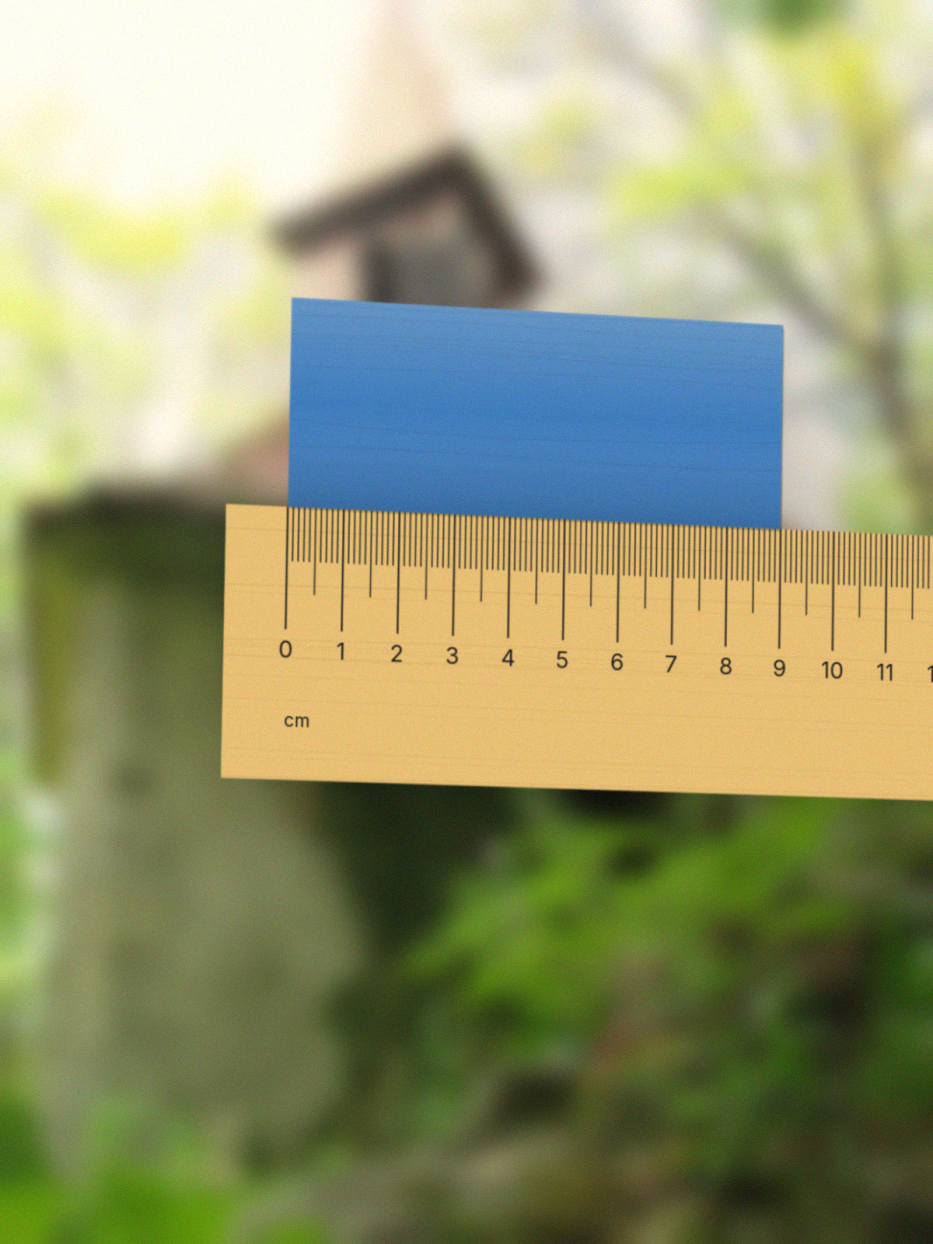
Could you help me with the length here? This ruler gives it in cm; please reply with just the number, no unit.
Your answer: 9
